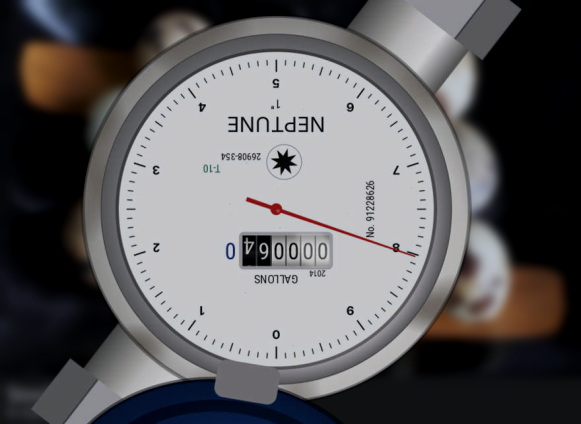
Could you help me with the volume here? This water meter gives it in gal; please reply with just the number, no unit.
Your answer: 638.0
